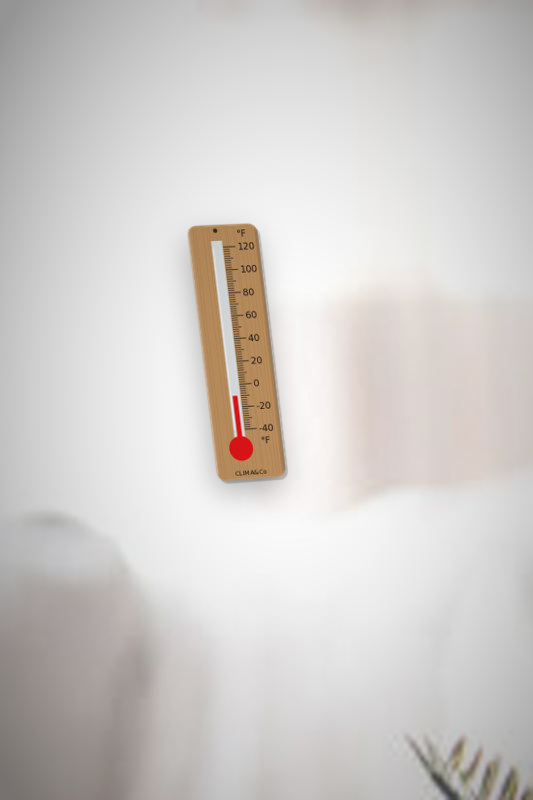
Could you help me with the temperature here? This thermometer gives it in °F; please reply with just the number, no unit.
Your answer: -10
